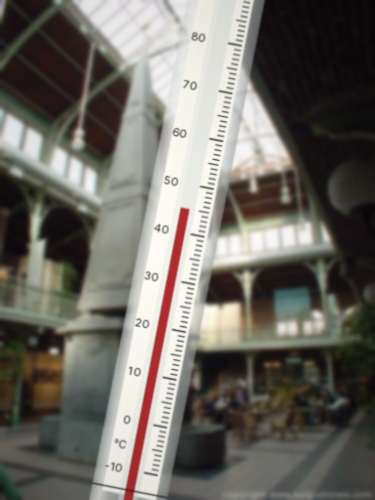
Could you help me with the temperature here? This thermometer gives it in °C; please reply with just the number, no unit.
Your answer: 45
